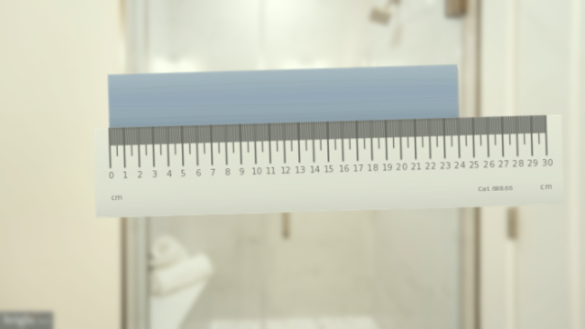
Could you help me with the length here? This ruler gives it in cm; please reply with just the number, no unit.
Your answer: 24
